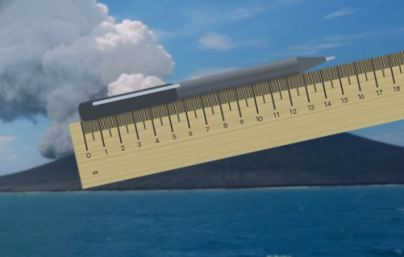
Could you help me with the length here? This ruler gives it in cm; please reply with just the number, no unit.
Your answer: 15
